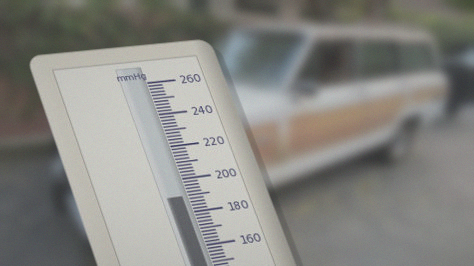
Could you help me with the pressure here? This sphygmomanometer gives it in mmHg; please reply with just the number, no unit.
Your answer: 190
